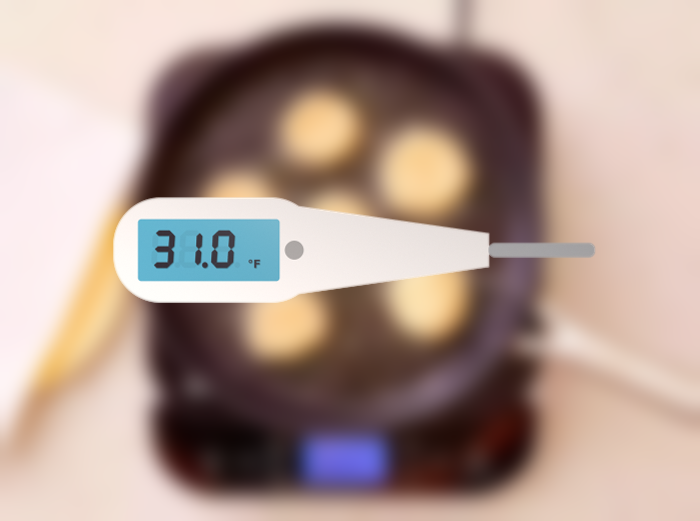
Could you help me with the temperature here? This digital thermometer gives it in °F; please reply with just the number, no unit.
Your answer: 31.0
